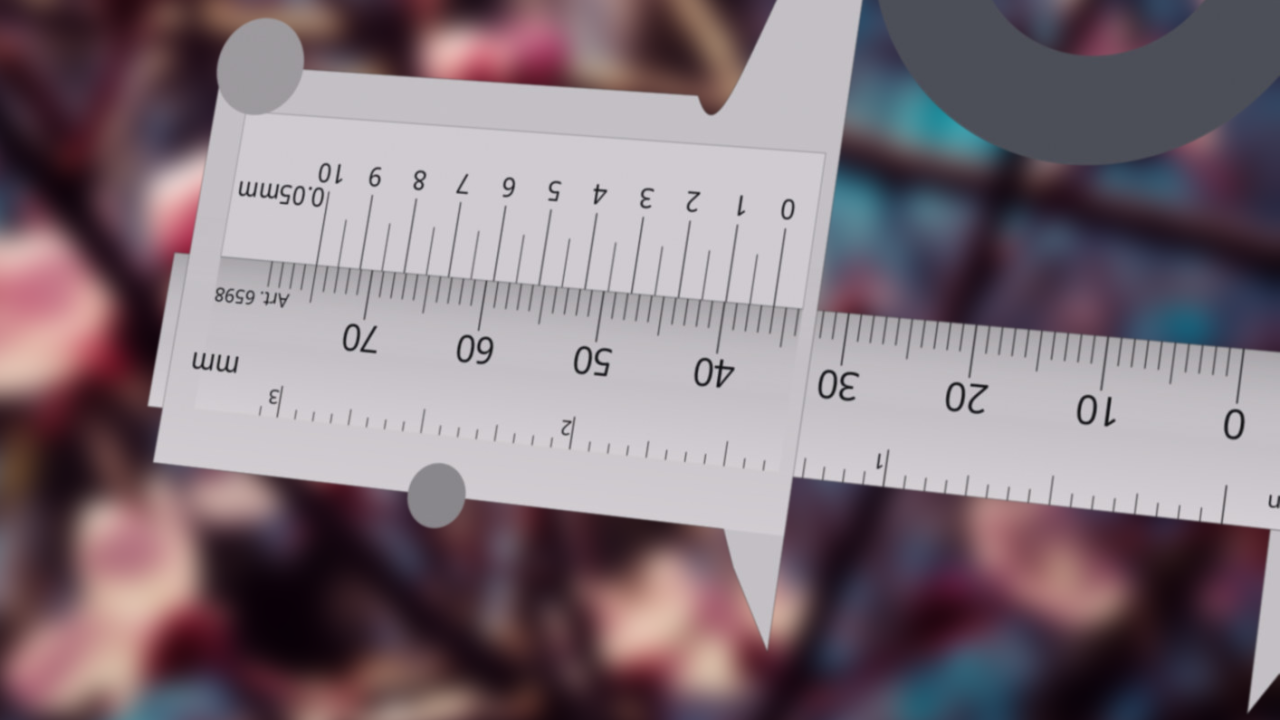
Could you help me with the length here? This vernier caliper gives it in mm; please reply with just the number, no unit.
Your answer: 36.0
